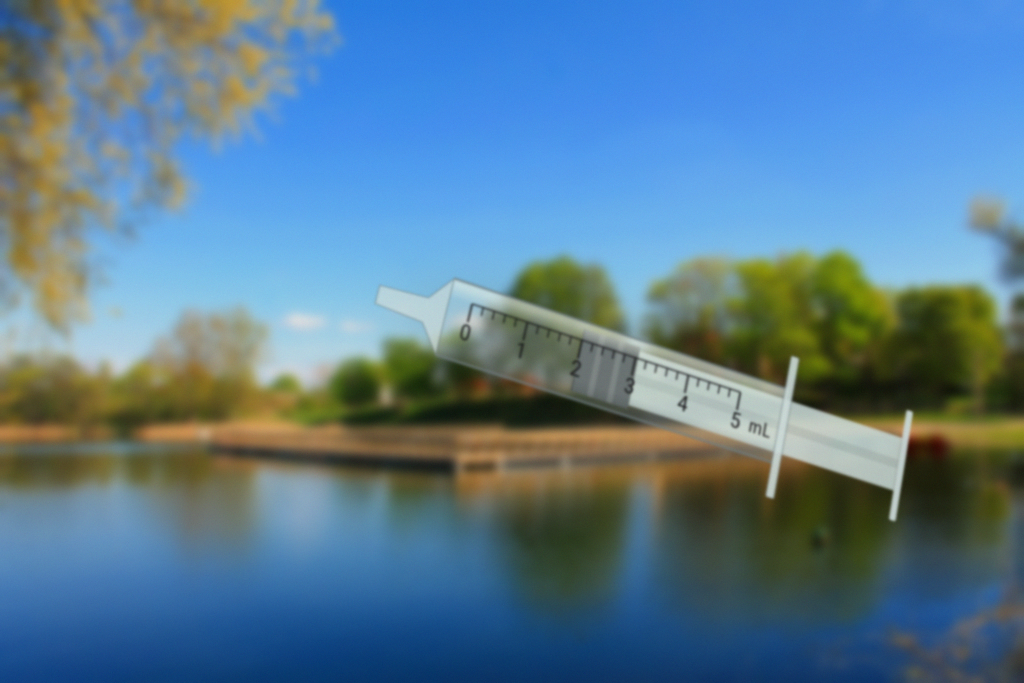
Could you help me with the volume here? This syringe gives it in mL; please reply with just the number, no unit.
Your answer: 2
